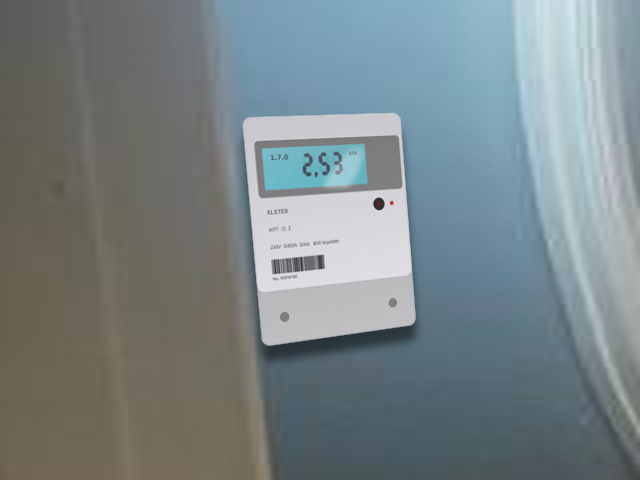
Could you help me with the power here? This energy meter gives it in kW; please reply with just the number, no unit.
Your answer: 2.53
